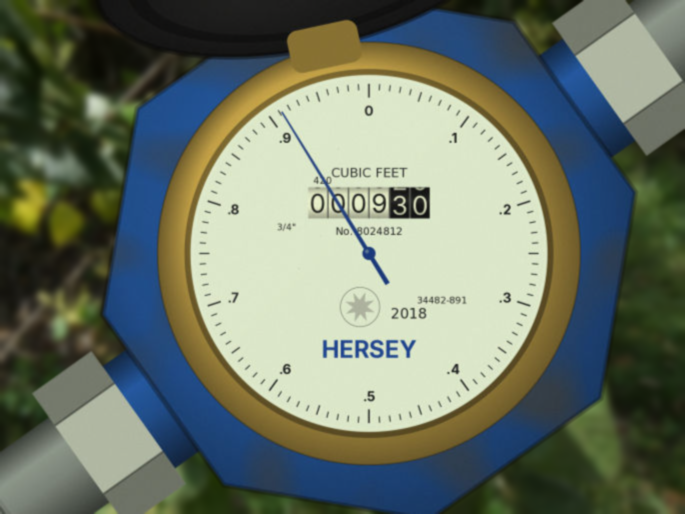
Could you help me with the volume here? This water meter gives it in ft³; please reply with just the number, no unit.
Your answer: 929.91
